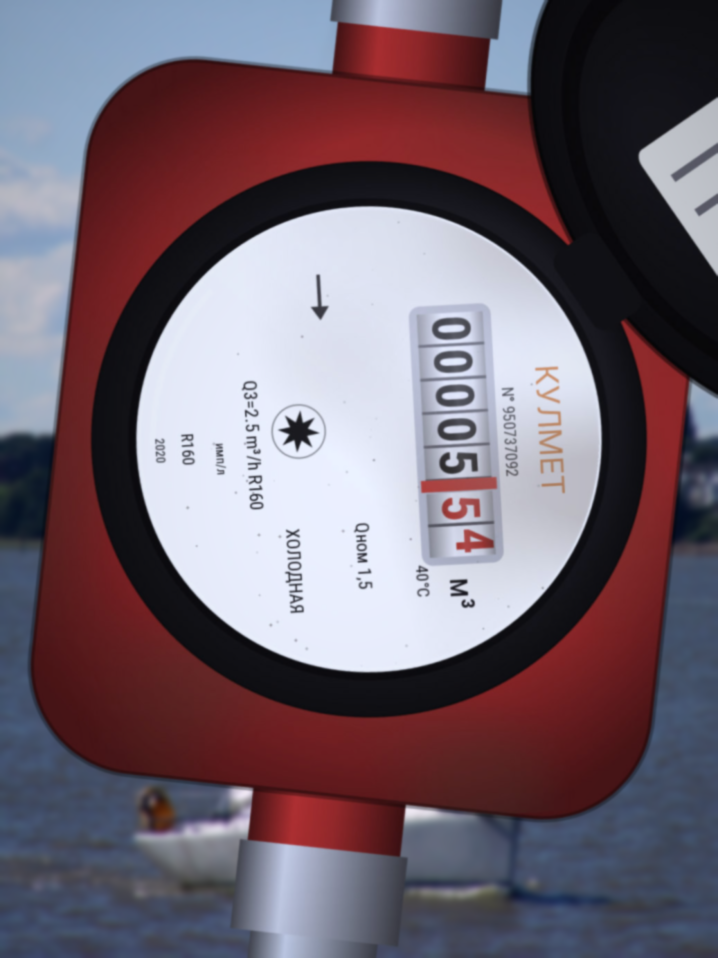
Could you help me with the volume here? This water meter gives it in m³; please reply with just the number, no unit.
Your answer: 5.54
